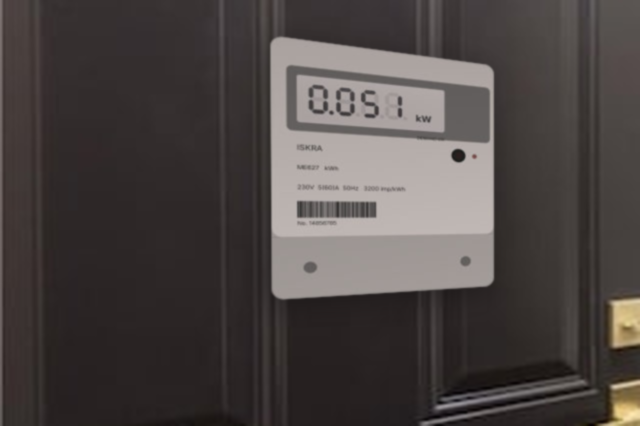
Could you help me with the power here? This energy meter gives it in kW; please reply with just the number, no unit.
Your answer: 0.051
